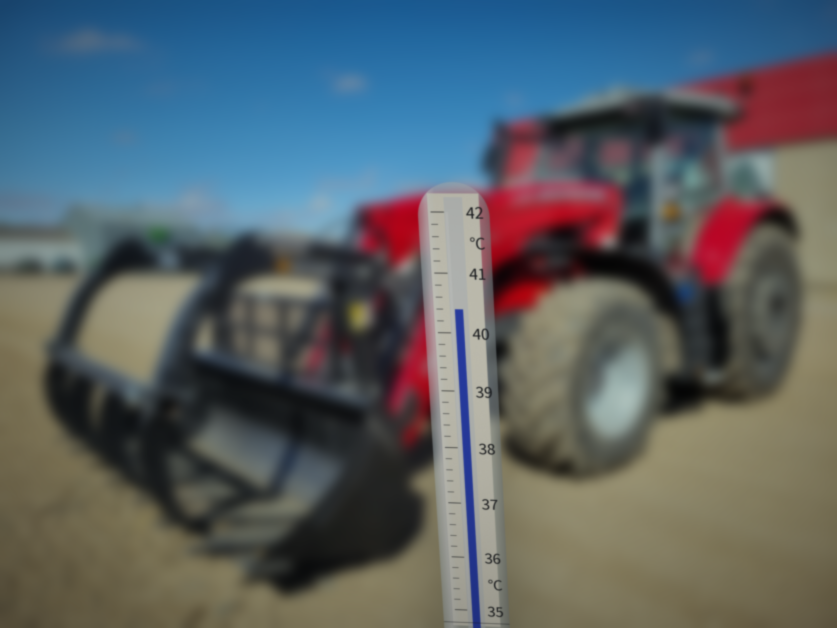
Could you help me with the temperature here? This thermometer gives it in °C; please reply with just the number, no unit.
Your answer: 40.4
